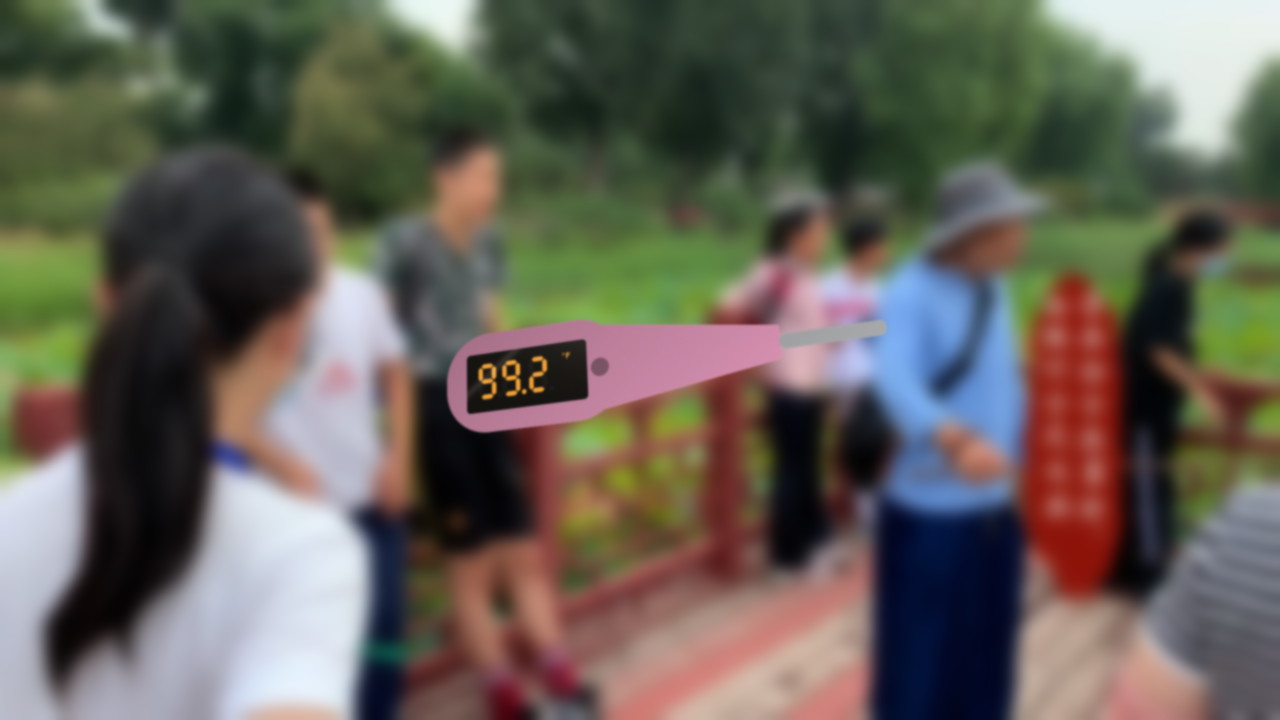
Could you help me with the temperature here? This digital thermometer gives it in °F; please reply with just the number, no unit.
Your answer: 99.2
